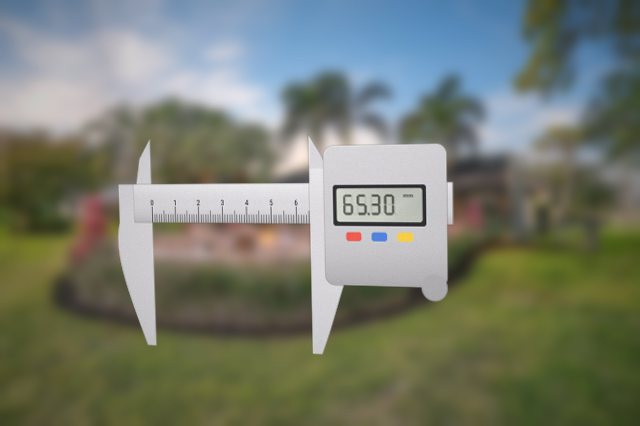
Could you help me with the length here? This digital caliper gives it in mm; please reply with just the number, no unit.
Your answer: 65.30
